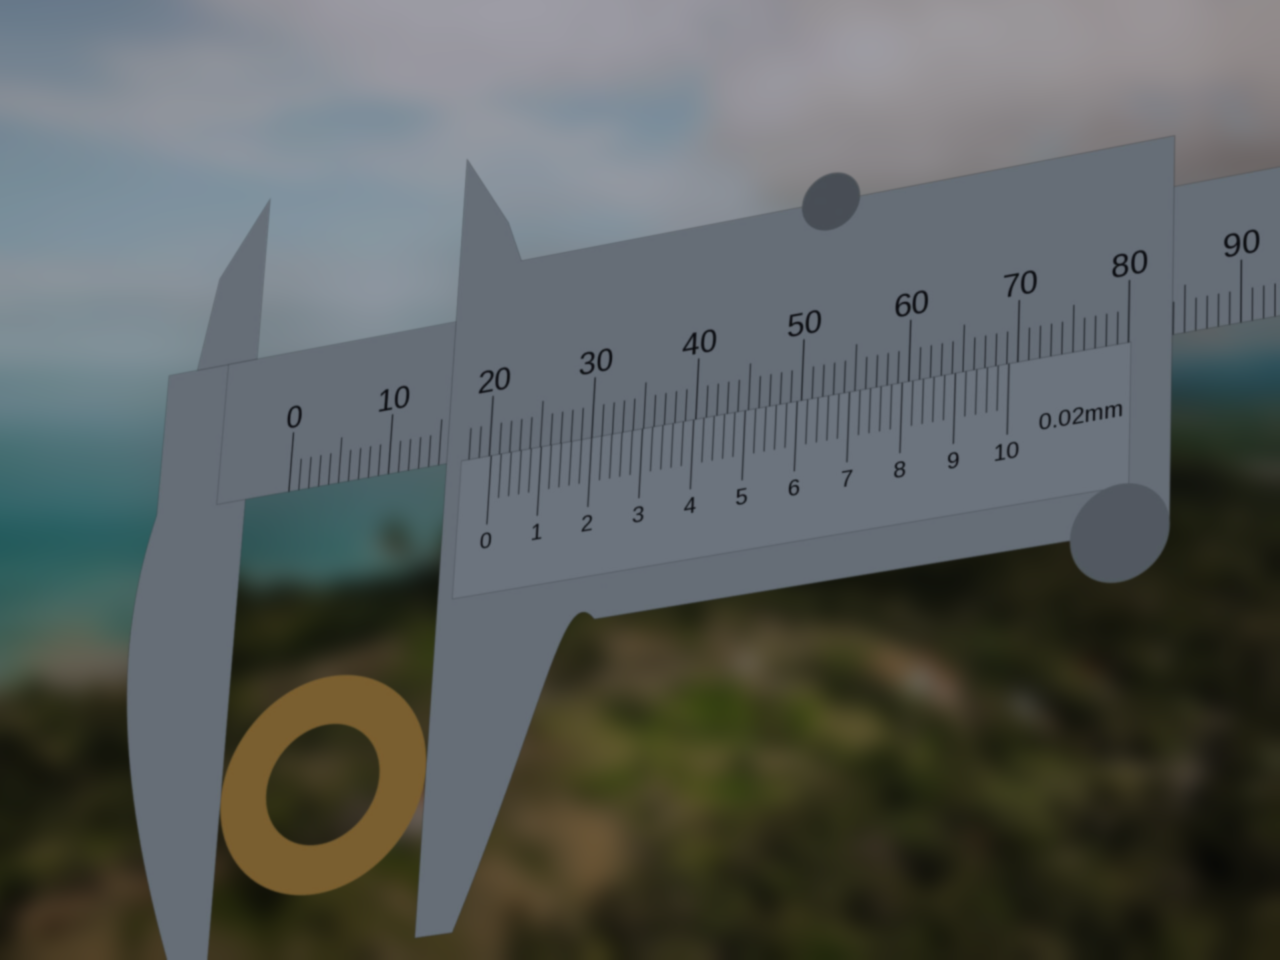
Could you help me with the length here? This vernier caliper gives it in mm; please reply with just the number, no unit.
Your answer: 20.2
